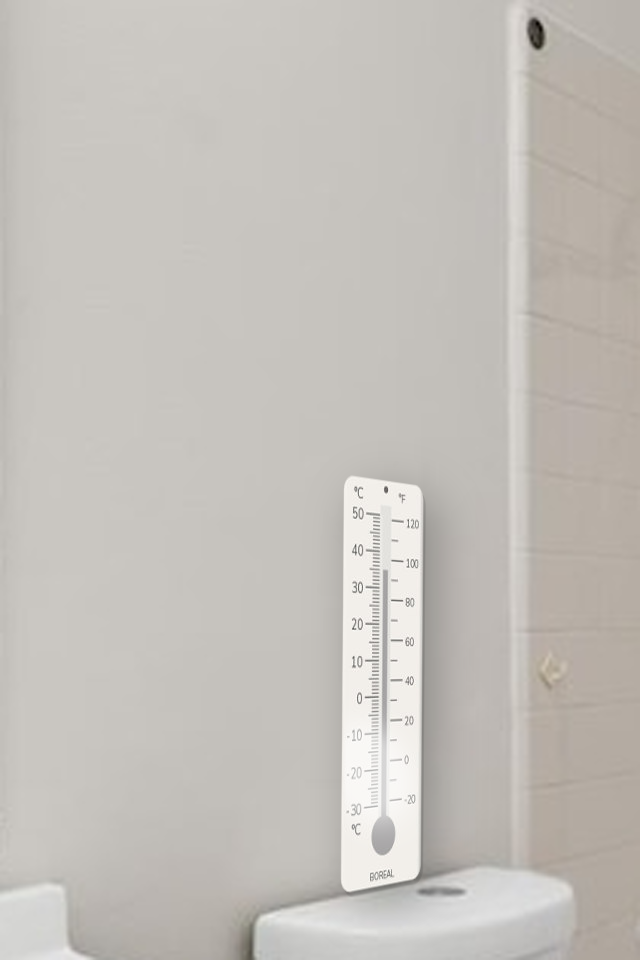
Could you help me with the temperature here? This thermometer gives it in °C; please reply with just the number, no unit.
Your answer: 35
